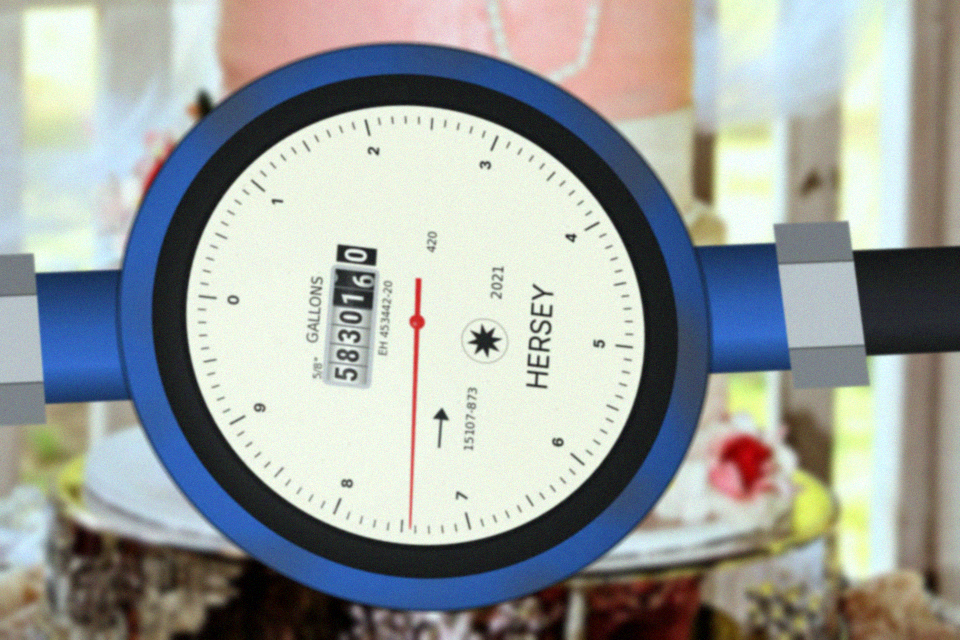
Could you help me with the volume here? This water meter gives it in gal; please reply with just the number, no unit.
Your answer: 5830157.4
